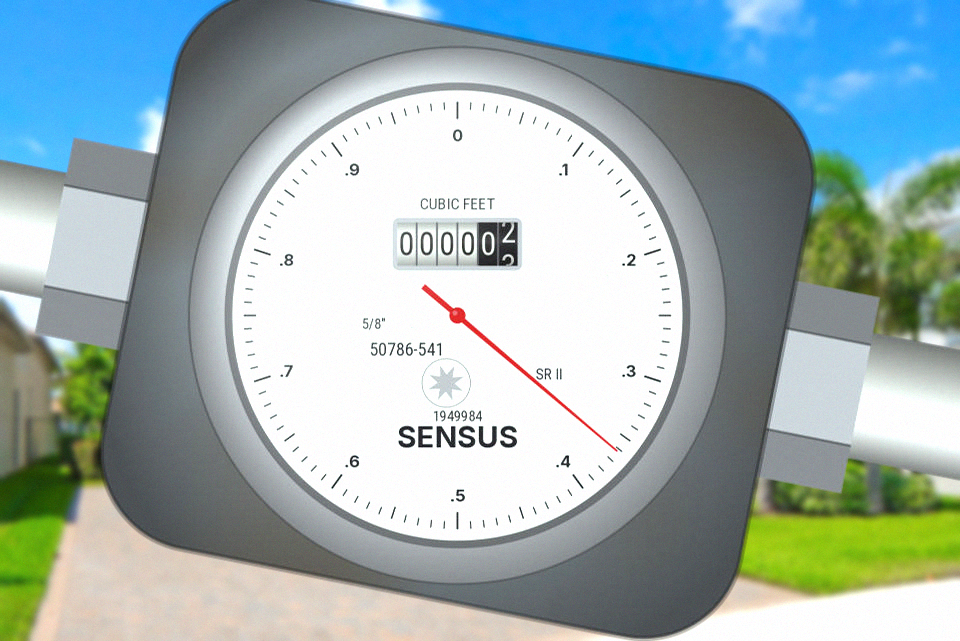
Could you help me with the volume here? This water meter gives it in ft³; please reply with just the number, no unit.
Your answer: 2.36
